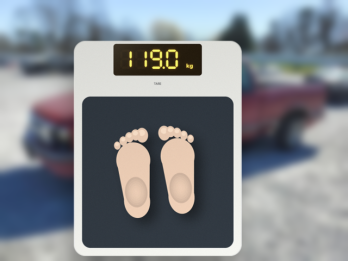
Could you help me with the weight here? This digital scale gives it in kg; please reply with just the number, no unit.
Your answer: 119.0
